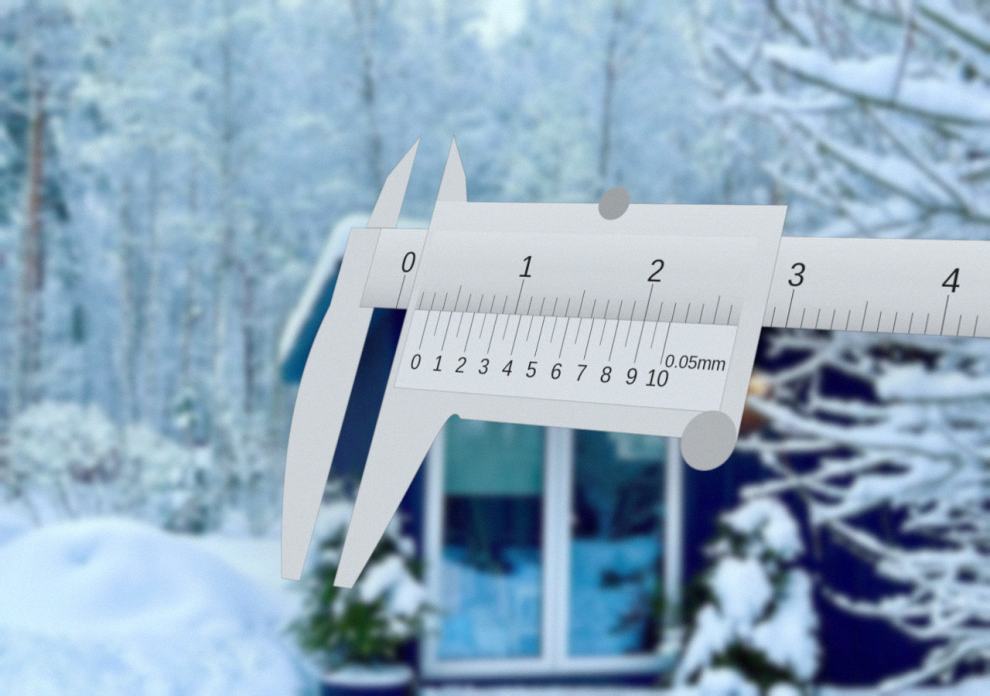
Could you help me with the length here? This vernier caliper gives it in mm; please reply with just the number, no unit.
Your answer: 2.9
